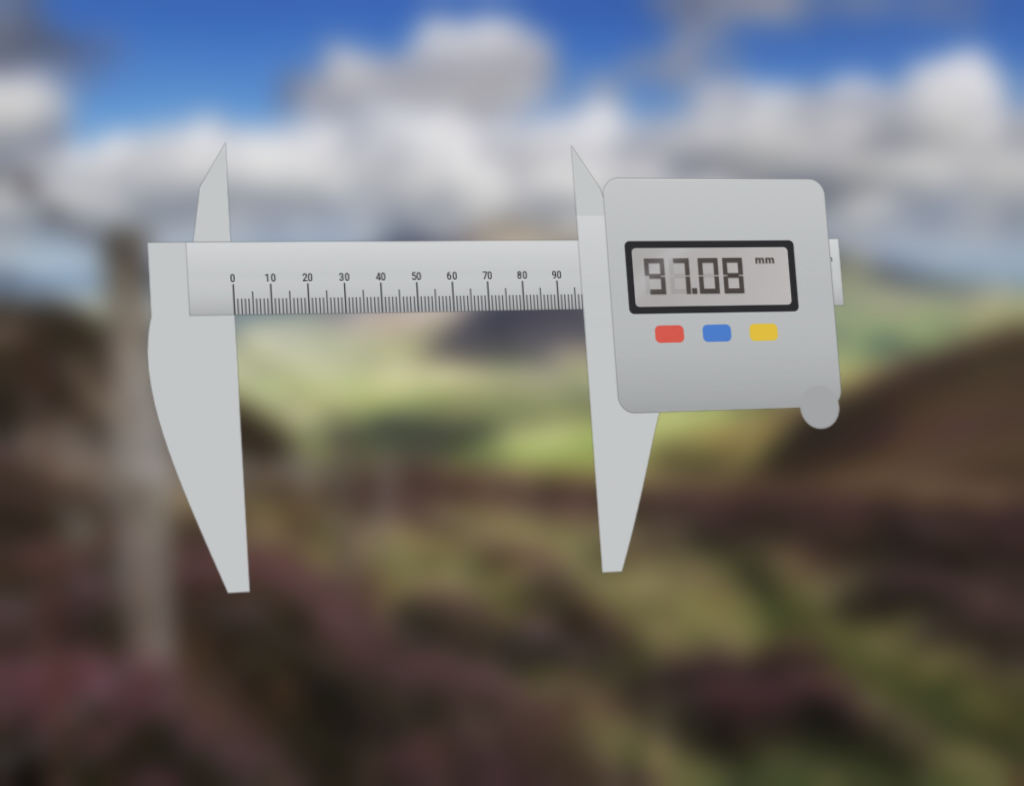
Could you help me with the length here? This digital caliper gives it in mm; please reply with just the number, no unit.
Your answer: 97.08
